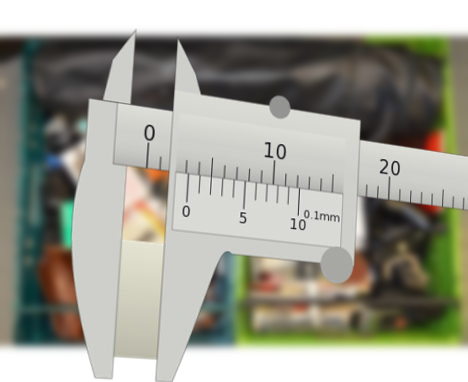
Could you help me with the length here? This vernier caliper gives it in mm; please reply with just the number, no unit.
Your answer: 3.2
